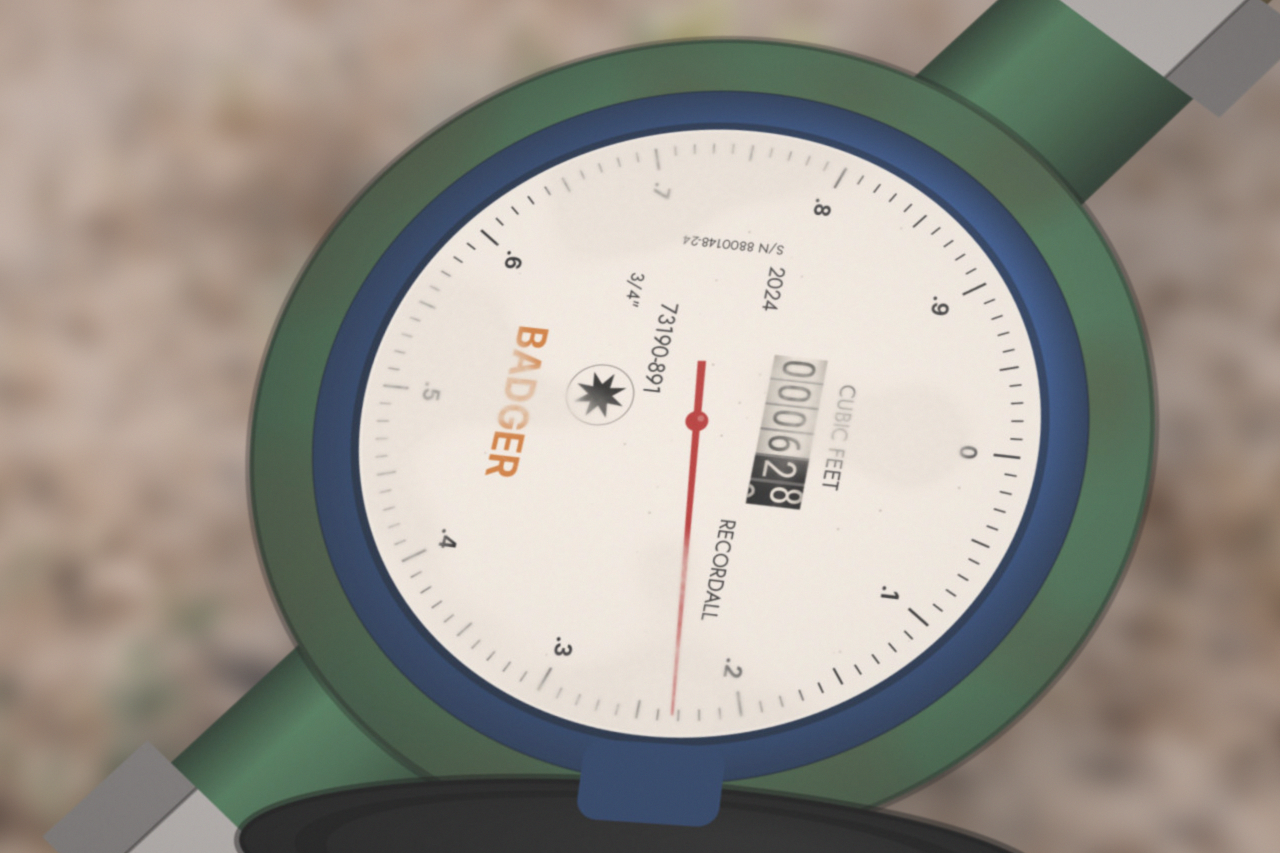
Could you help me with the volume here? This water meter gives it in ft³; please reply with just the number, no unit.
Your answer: 628.23
